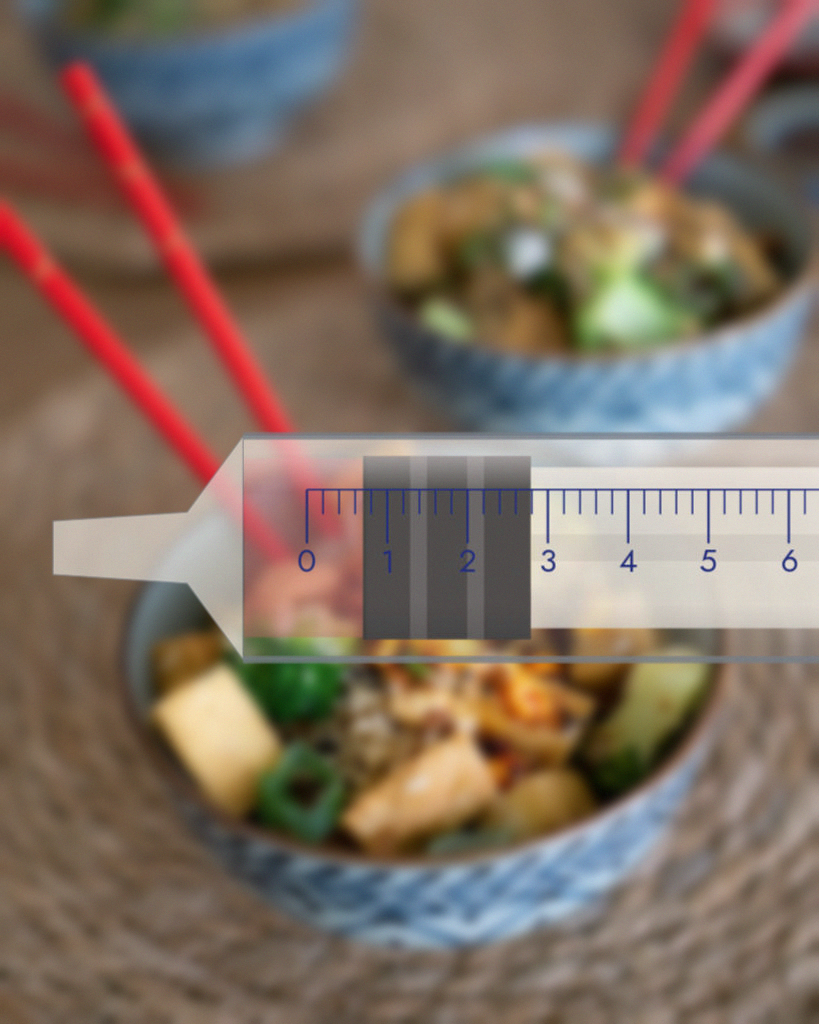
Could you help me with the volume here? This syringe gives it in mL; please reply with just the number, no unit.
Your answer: 0.7
